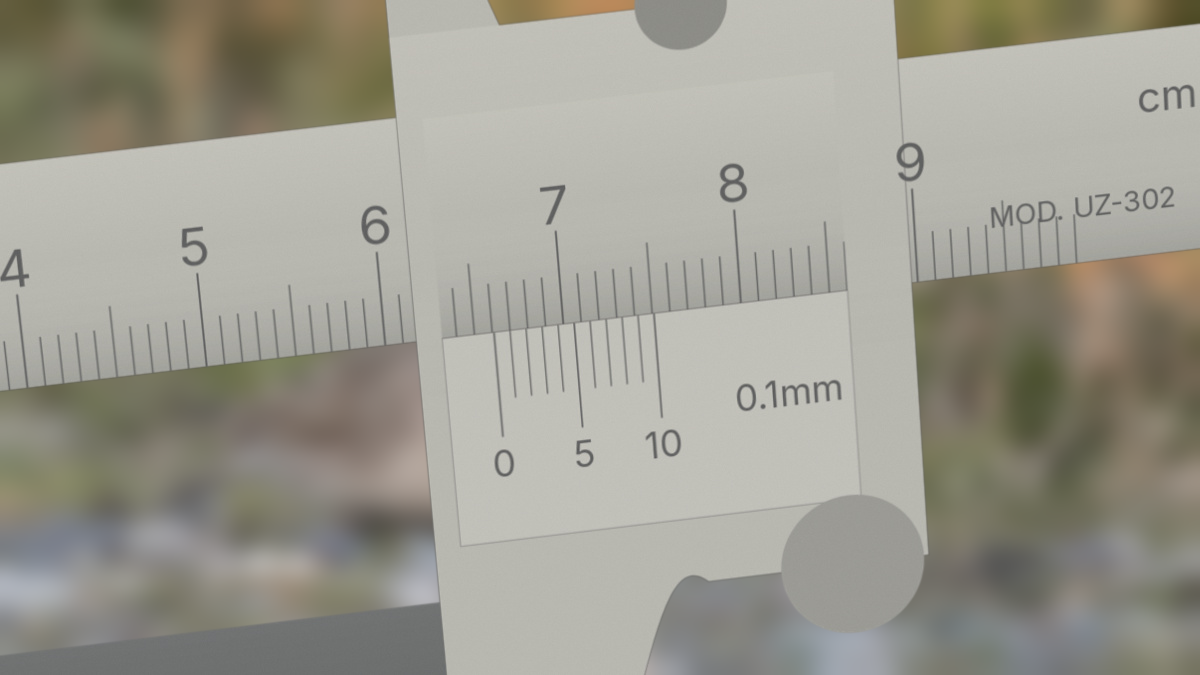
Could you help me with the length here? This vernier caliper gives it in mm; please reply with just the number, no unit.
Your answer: 66.1
